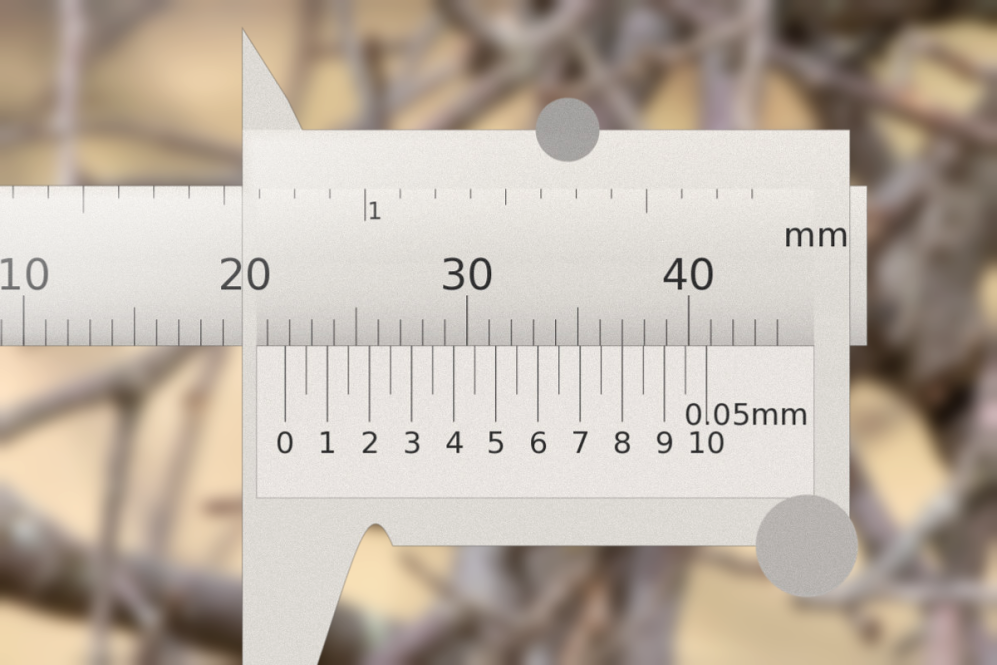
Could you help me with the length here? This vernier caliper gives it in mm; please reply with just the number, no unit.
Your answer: 21.80
